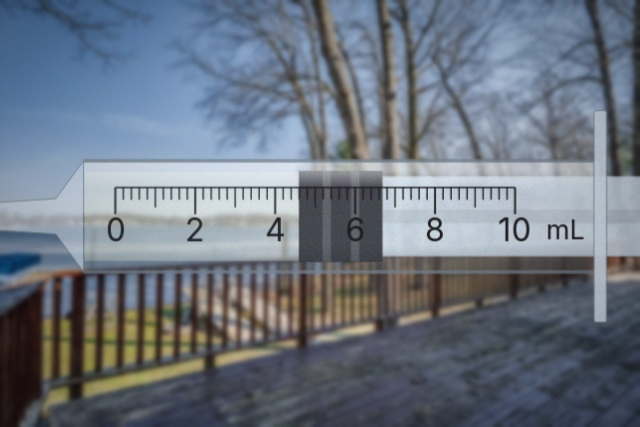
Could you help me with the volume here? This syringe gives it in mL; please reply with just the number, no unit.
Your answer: 4.6
